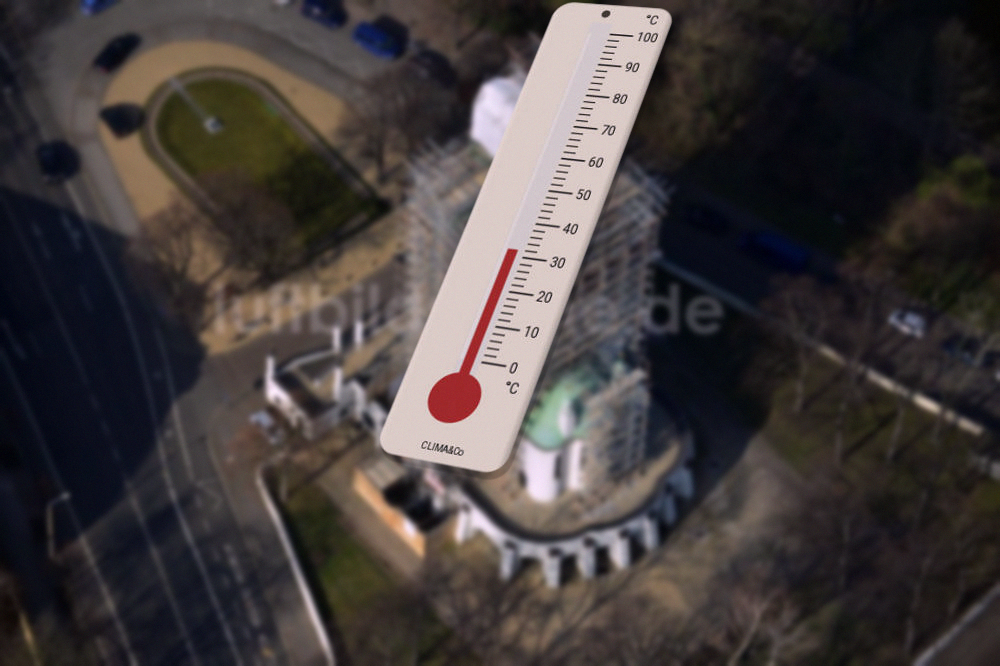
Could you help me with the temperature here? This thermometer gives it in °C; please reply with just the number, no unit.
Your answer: 32
